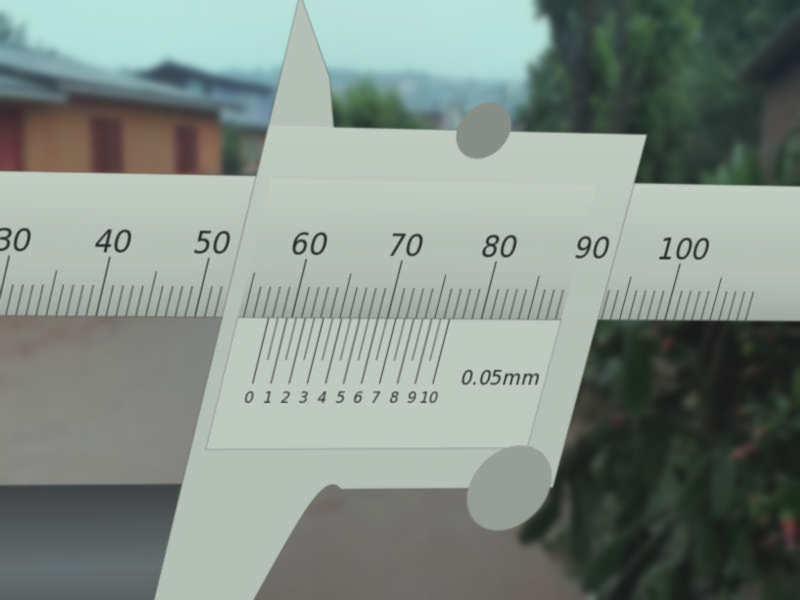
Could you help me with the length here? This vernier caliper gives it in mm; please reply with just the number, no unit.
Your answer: 57.6
